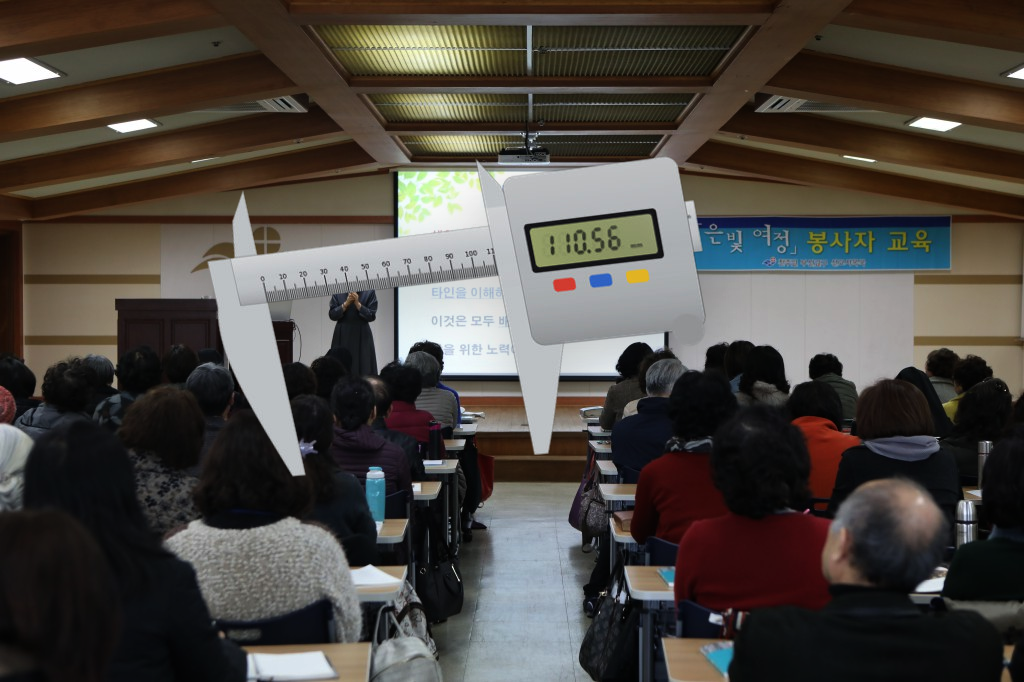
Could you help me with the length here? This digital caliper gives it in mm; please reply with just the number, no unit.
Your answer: 110.56
